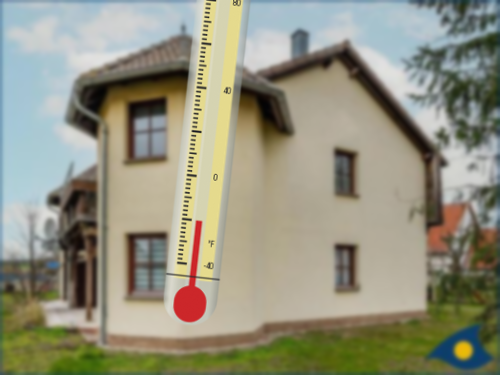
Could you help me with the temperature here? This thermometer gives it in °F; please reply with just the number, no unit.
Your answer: -20
